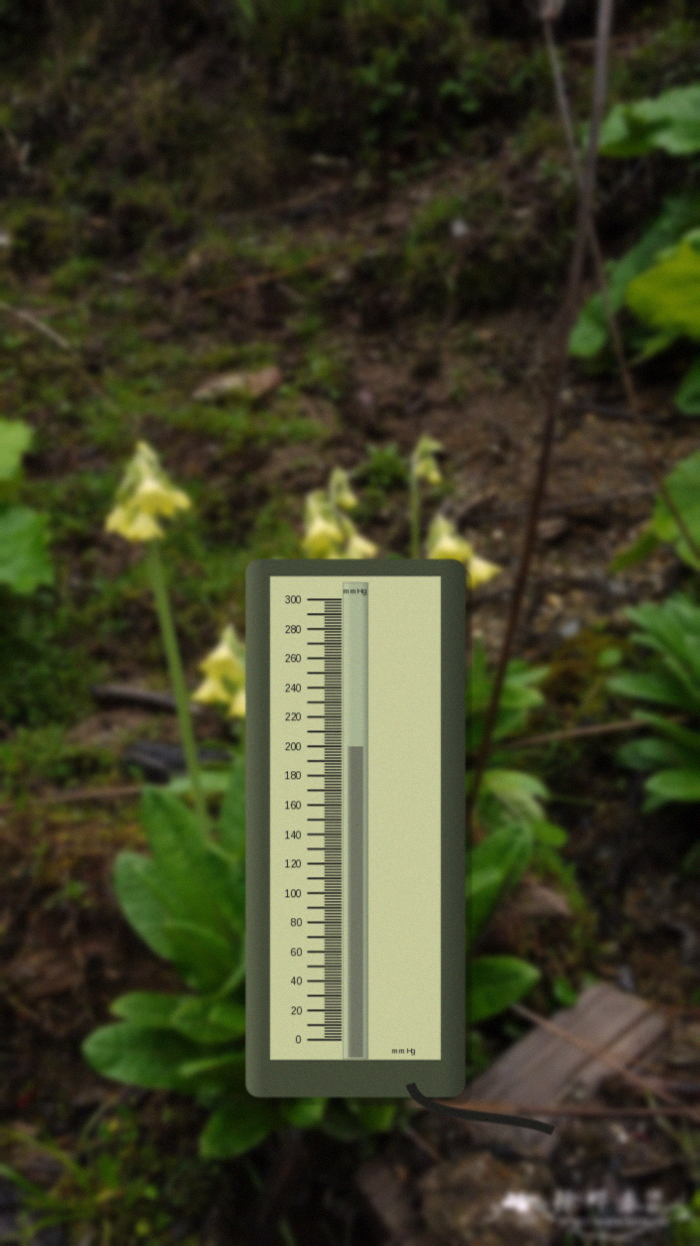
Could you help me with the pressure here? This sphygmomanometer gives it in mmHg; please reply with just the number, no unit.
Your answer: 200
